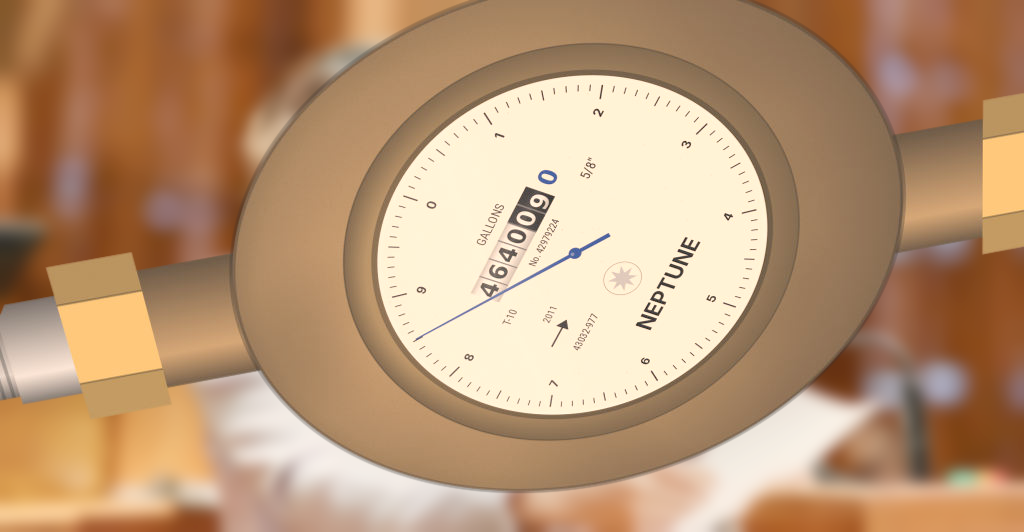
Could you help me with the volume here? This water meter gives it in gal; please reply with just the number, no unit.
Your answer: 4640088.5
